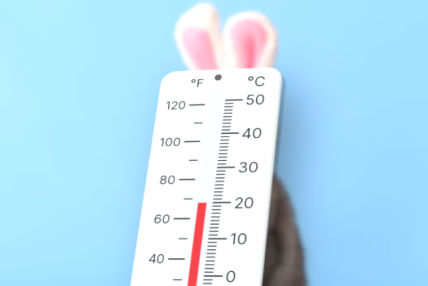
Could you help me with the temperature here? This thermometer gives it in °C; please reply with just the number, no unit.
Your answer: 20
